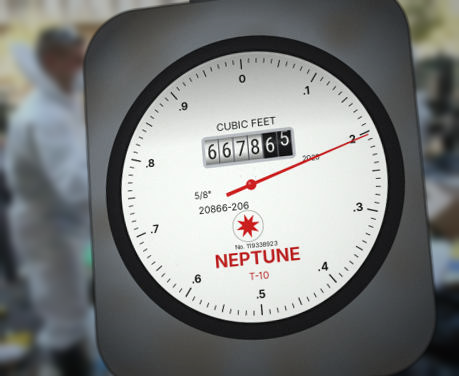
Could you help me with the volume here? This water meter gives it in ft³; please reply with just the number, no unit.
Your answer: 667865.20
